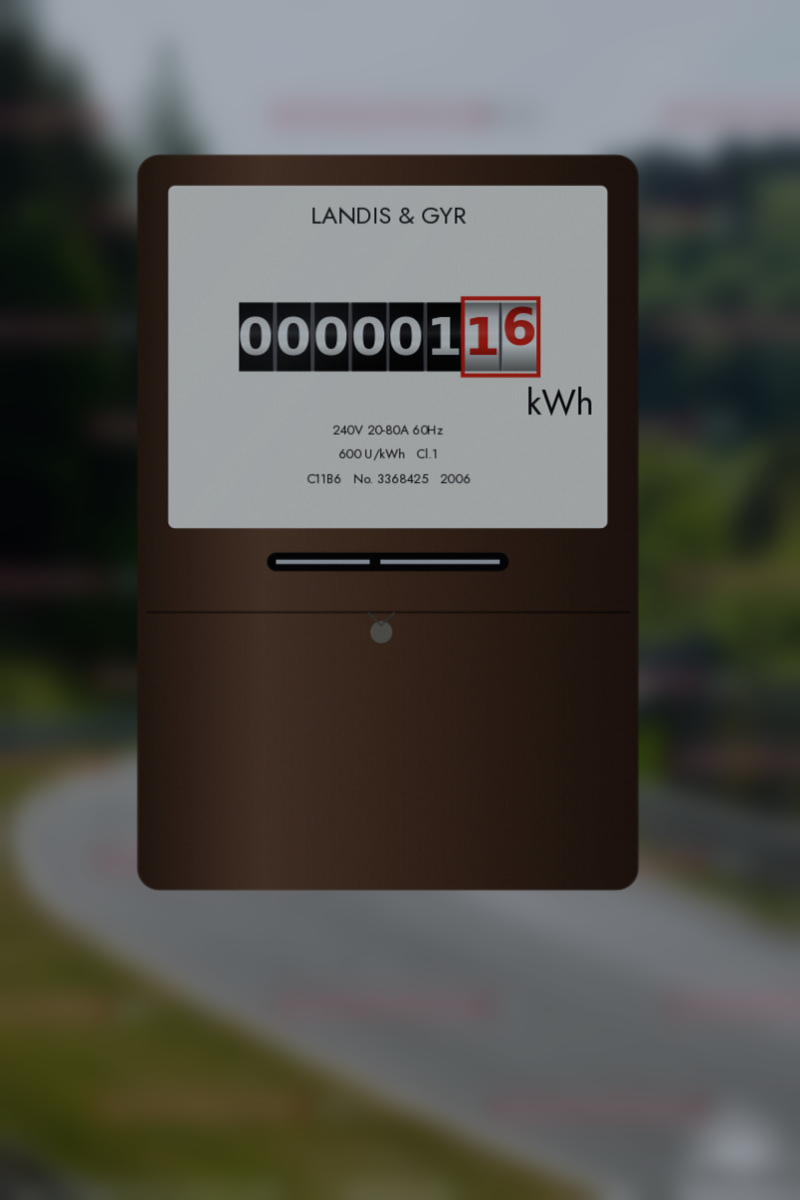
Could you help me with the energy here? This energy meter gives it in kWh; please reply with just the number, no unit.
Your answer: 1.16
